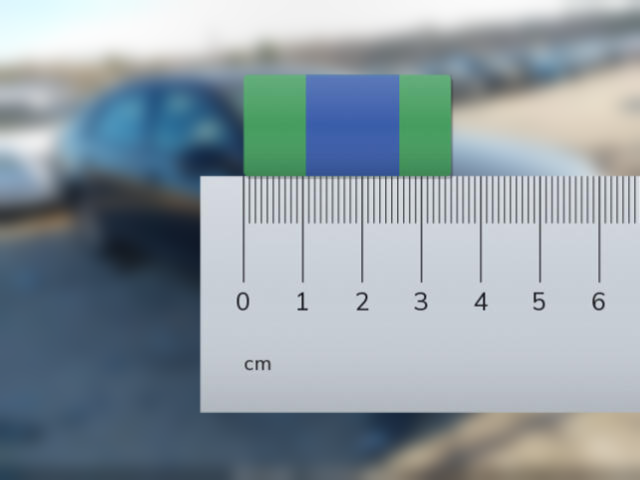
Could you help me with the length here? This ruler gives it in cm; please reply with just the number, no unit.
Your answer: 3.5
